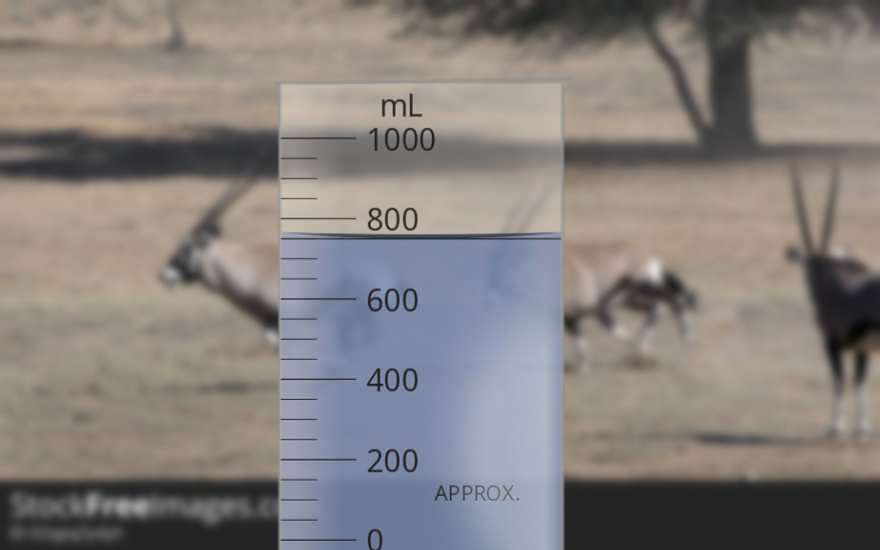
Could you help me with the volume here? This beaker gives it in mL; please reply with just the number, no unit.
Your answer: 750
